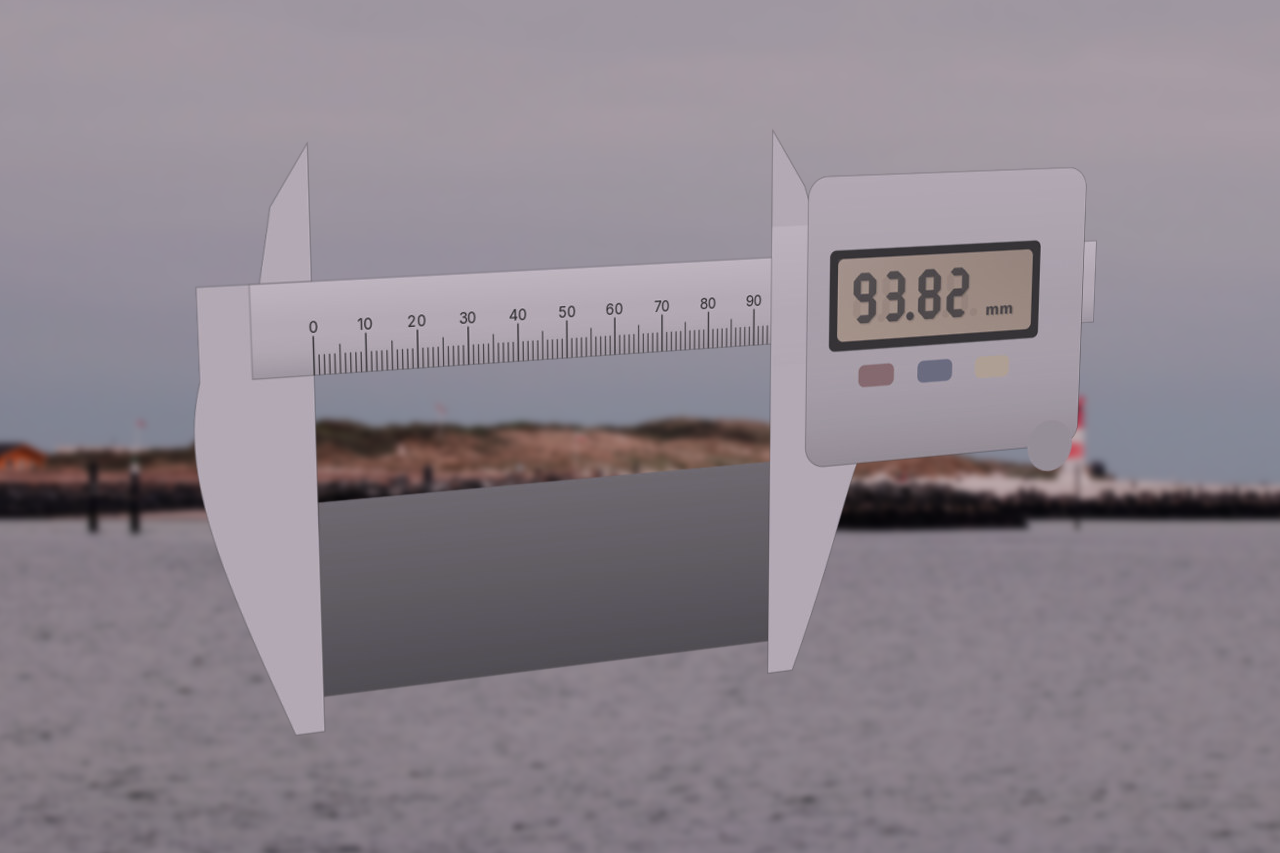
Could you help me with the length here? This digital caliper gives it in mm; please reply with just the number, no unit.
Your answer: 93.82
